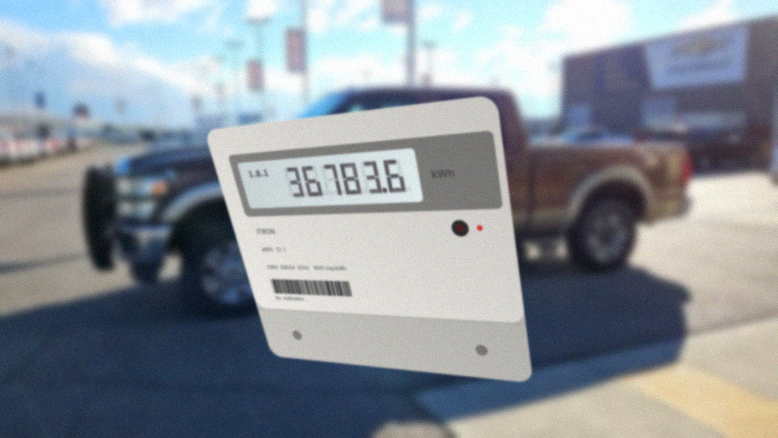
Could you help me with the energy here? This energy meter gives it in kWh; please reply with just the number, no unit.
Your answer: 36783.6
